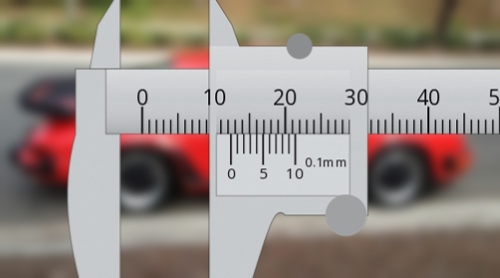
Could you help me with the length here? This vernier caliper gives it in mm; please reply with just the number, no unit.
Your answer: 12.4
